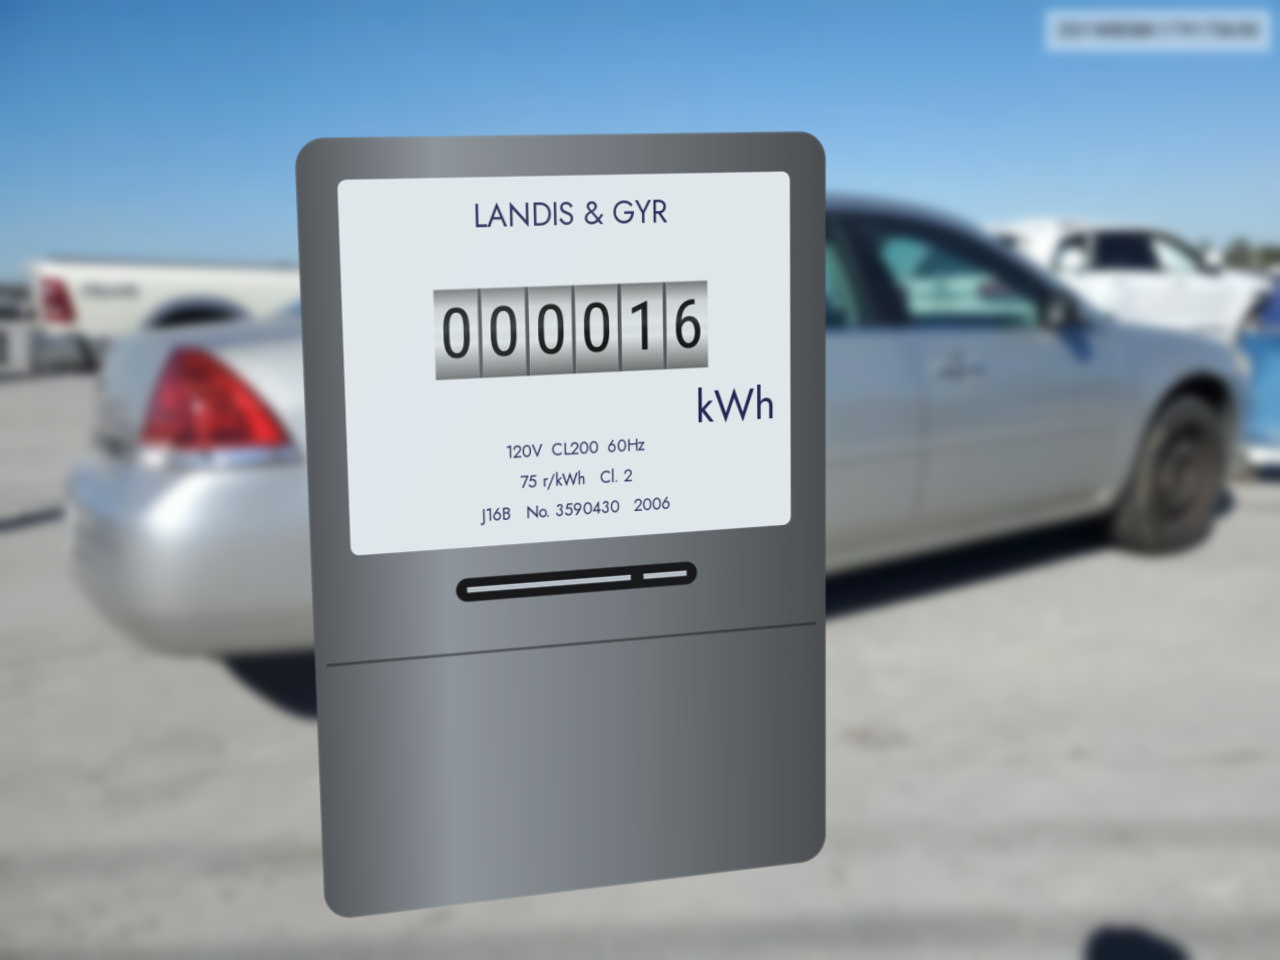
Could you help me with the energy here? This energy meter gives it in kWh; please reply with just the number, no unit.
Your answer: 16
